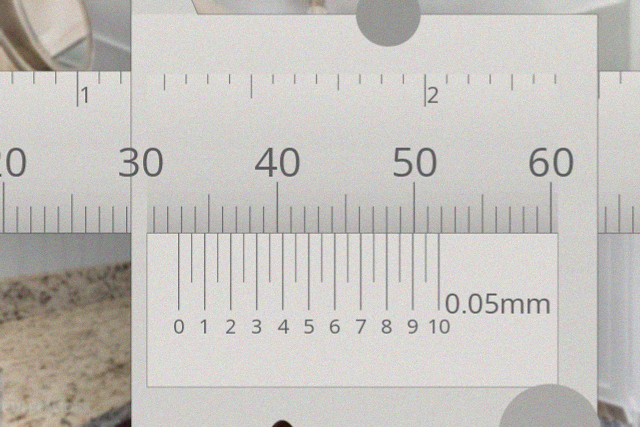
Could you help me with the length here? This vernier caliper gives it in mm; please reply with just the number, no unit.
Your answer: 32.8
